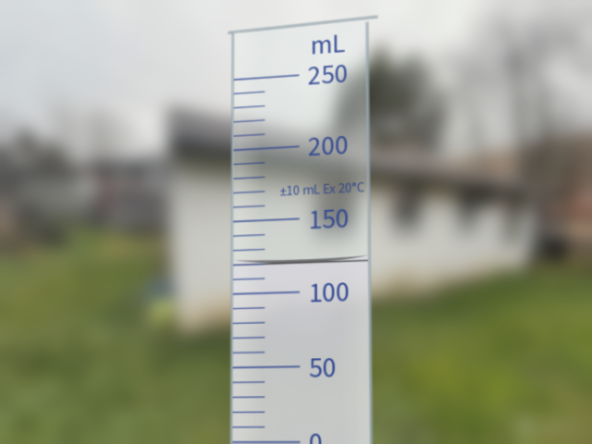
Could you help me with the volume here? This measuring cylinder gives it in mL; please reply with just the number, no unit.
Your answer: 120
